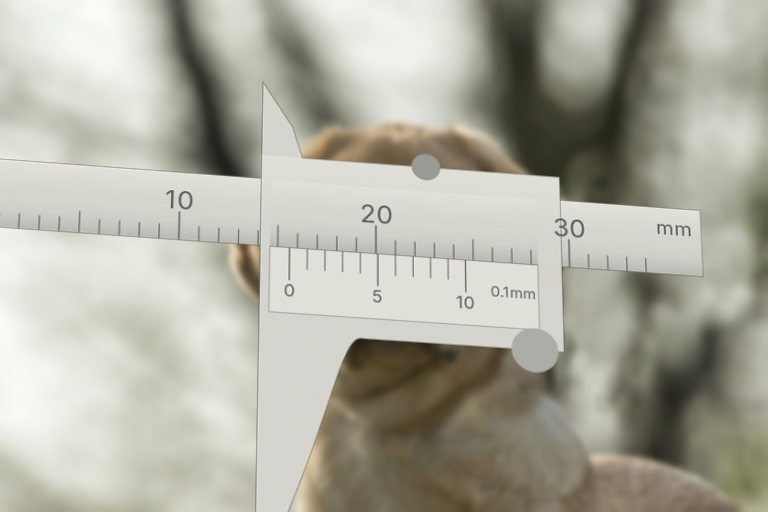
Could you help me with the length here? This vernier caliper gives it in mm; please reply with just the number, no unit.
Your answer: 15.6
